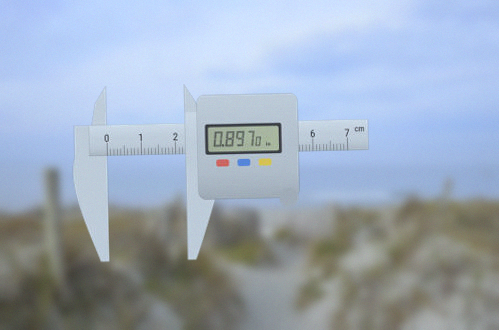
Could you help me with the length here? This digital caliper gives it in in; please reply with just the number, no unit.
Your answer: 0.8970
